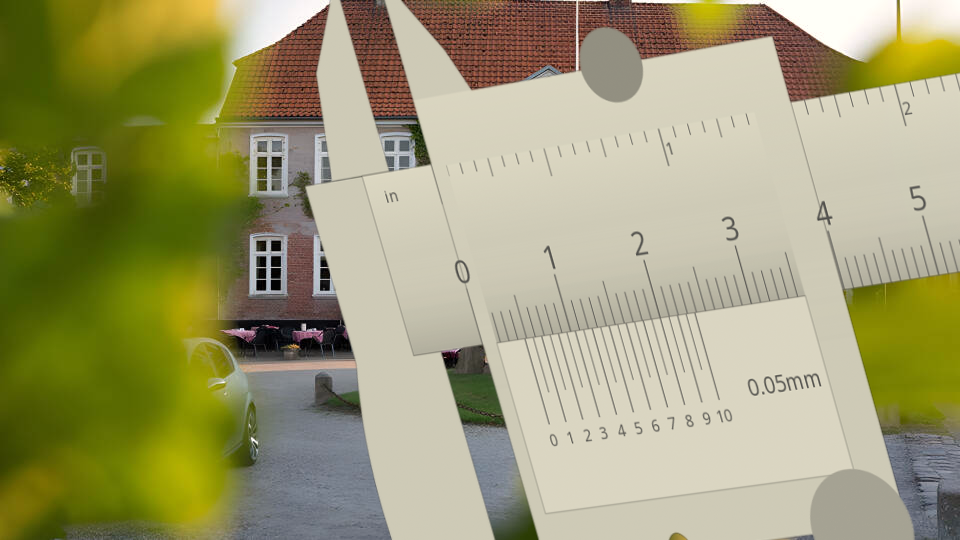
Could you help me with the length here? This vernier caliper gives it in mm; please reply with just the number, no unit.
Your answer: 4.8
